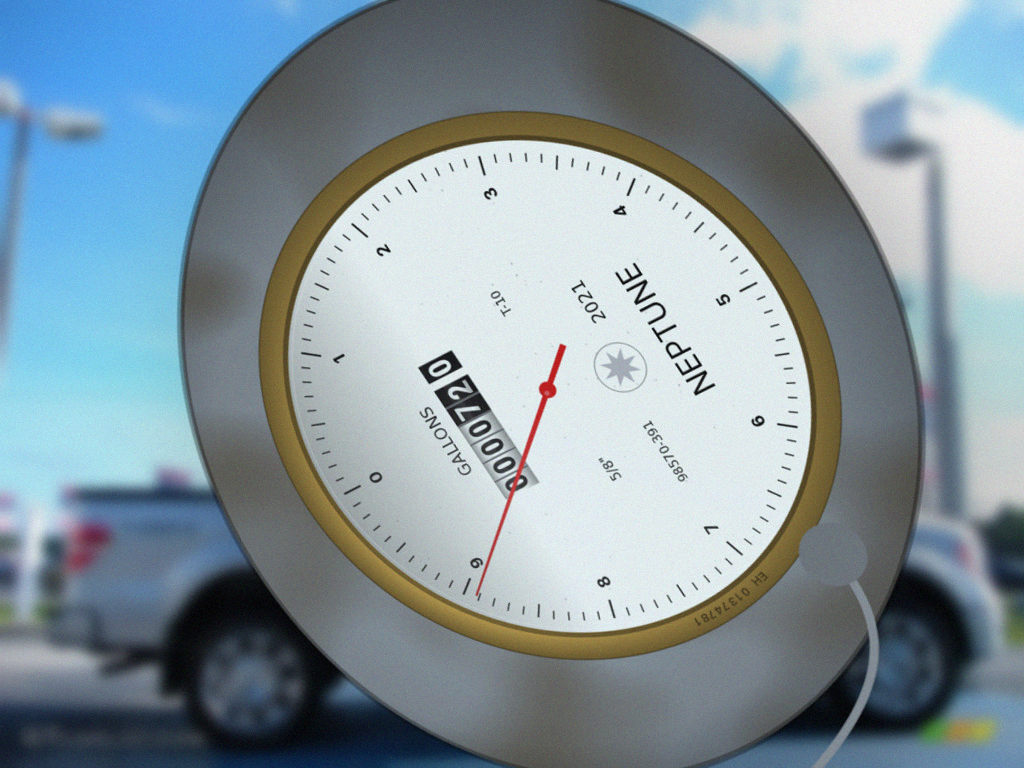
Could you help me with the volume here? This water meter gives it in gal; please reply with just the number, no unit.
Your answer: 718.9
